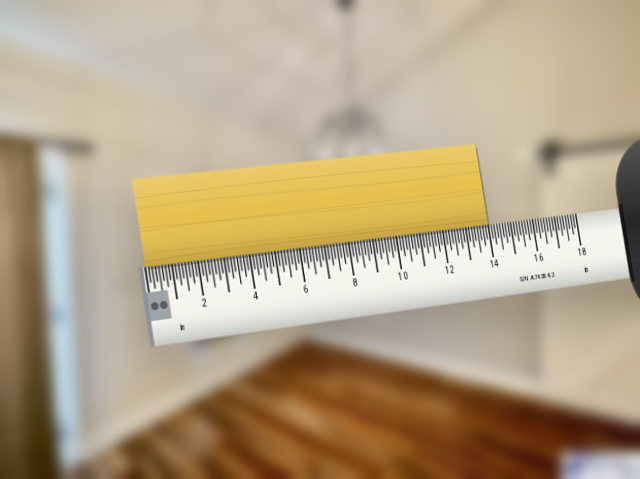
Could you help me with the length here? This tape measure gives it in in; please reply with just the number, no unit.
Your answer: 14
